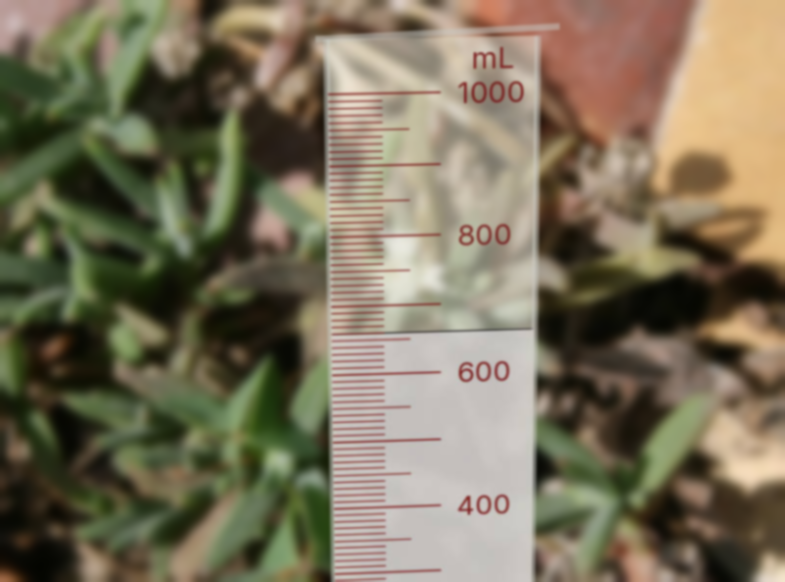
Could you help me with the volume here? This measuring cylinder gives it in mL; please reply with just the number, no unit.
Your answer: 660
